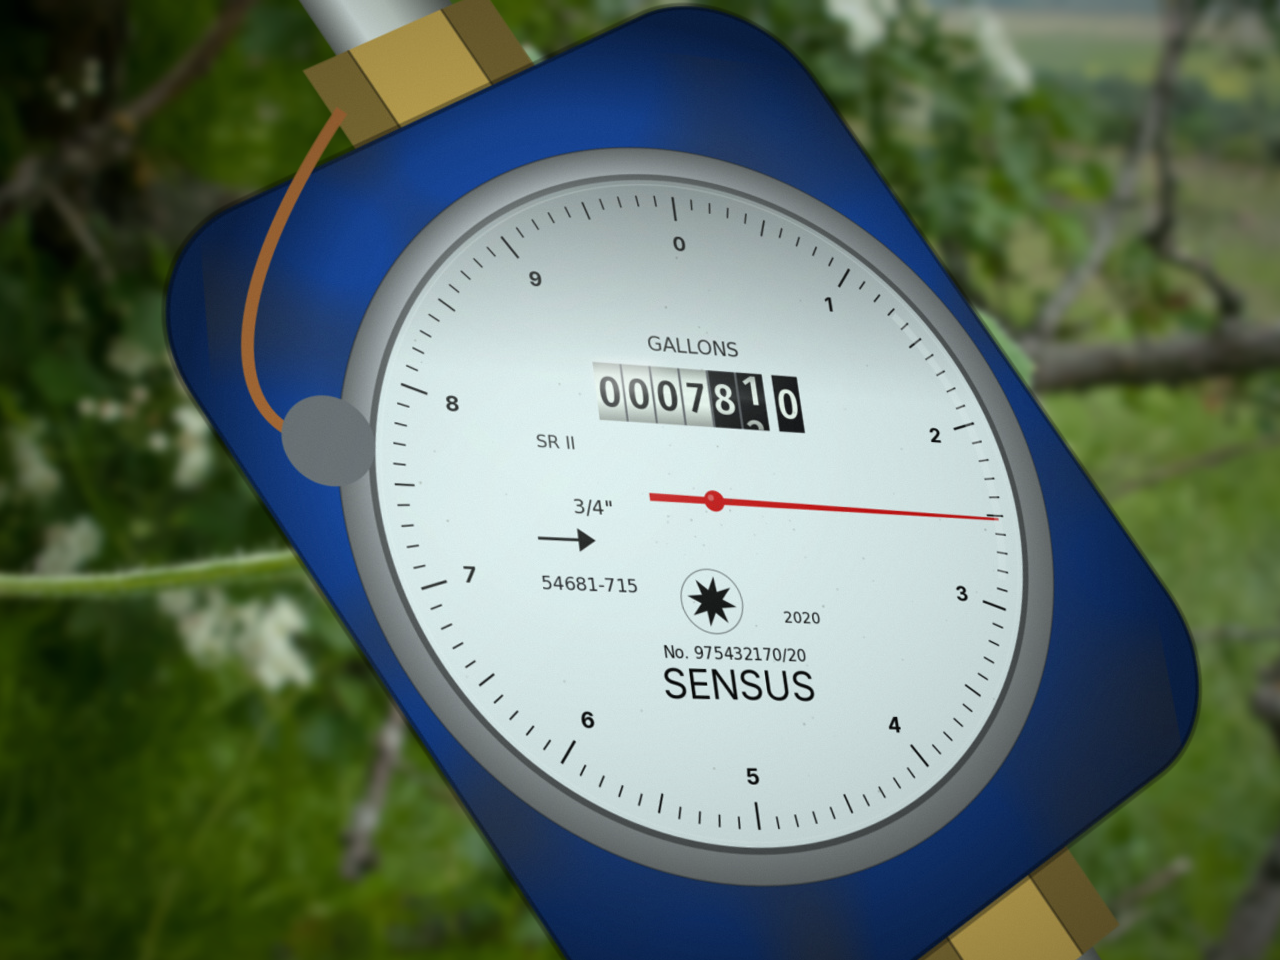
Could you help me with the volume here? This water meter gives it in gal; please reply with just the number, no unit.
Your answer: 7812.5
